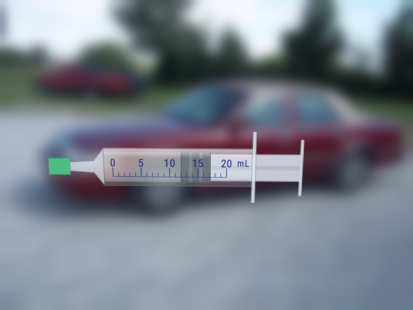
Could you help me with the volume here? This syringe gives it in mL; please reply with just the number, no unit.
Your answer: 12
